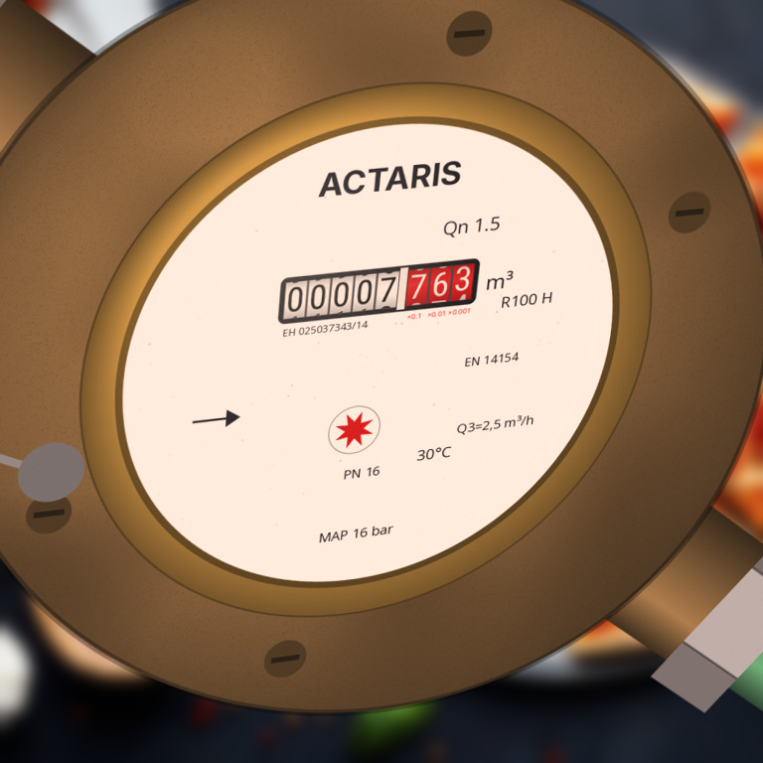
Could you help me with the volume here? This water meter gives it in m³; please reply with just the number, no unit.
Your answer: 7.763
